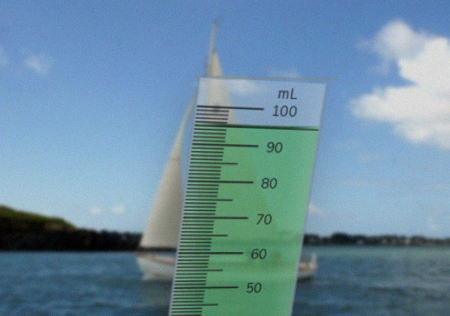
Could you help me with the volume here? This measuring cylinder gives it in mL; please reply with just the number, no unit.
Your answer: 95
